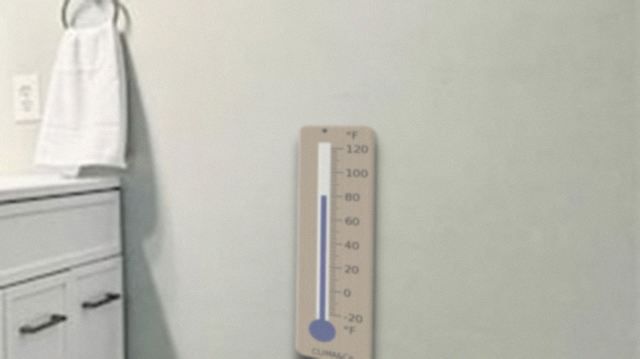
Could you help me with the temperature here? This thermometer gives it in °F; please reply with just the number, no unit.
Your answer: 80
